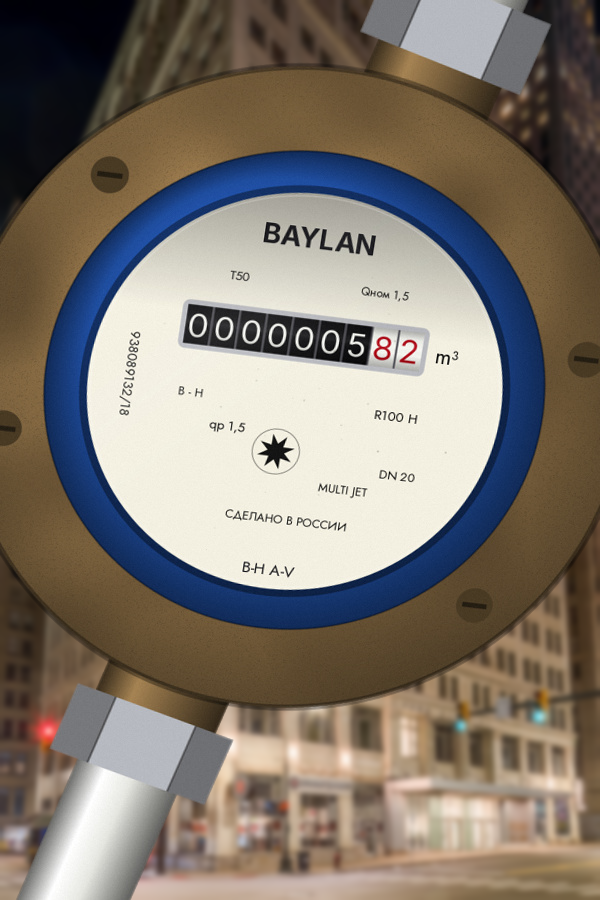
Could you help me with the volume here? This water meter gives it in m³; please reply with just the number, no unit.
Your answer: 5.82
